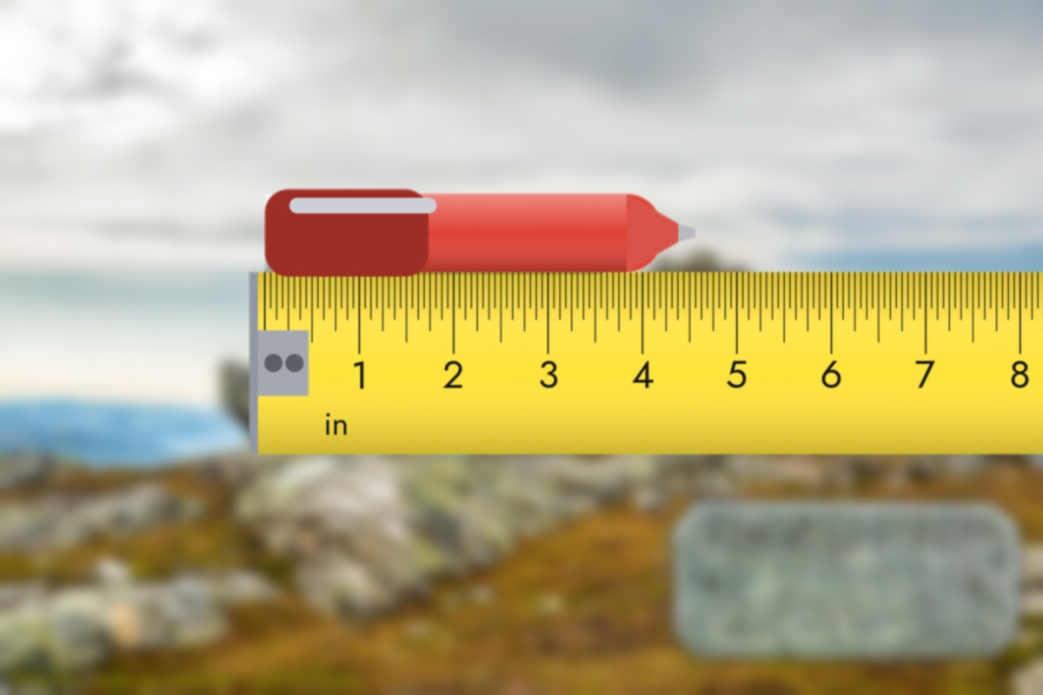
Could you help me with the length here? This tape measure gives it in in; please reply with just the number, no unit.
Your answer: 4.5625
